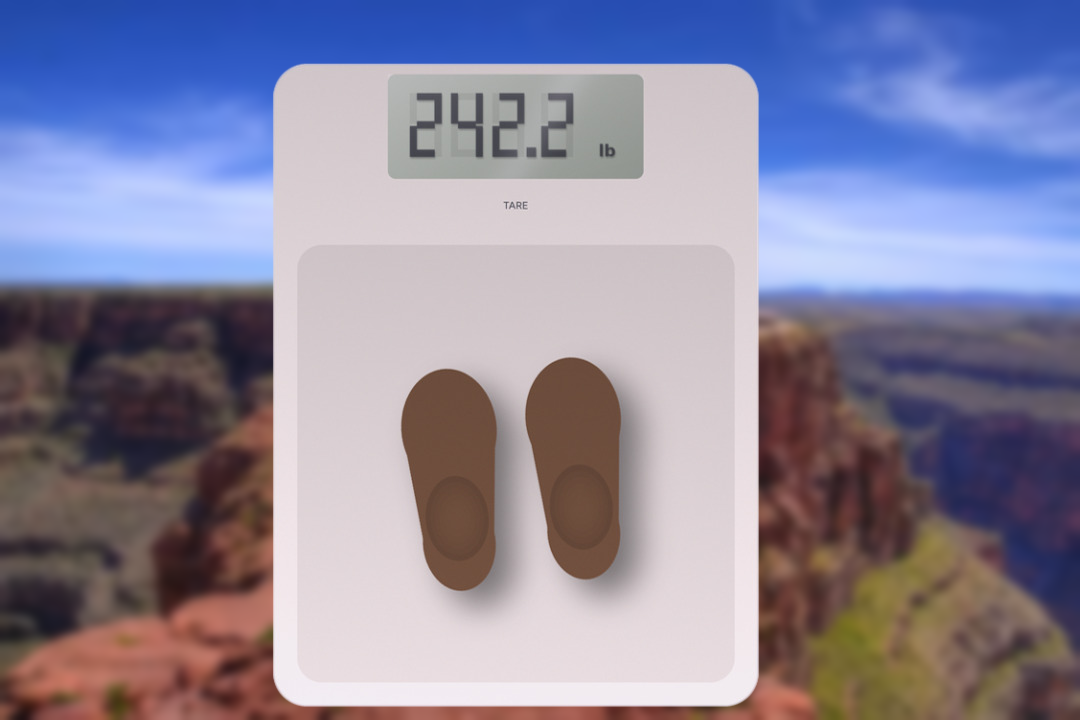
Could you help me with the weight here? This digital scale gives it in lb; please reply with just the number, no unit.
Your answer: 242.2
